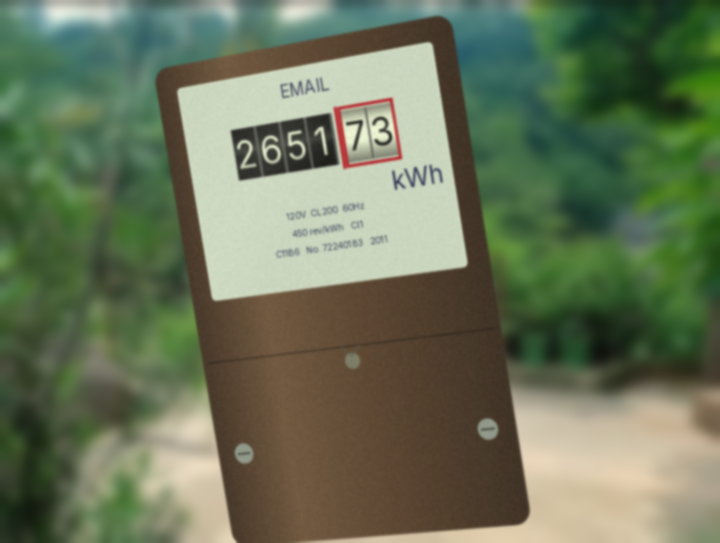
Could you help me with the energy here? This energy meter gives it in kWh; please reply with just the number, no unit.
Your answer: 2651.73
